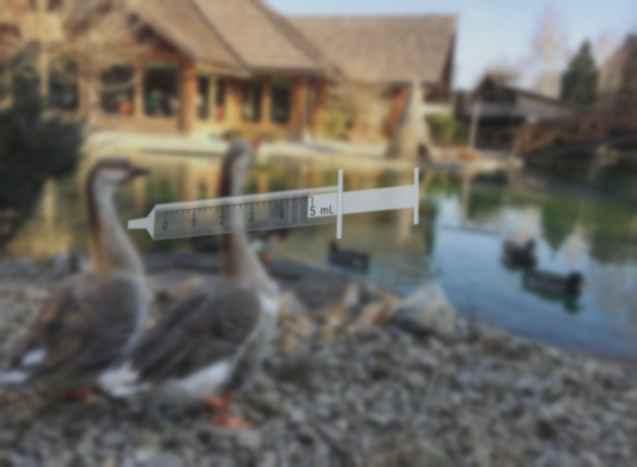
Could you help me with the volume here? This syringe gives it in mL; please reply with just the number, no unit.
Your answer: 4
